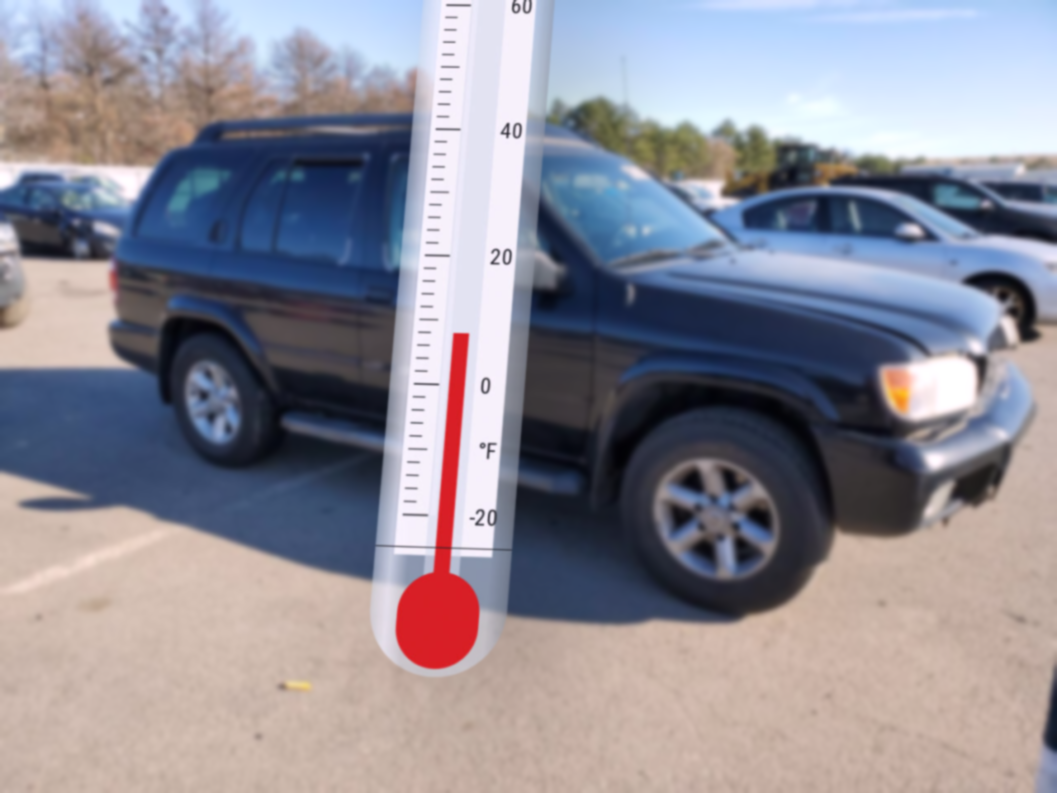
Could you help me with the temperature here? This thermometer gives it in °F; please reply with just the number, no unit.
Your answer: 8
